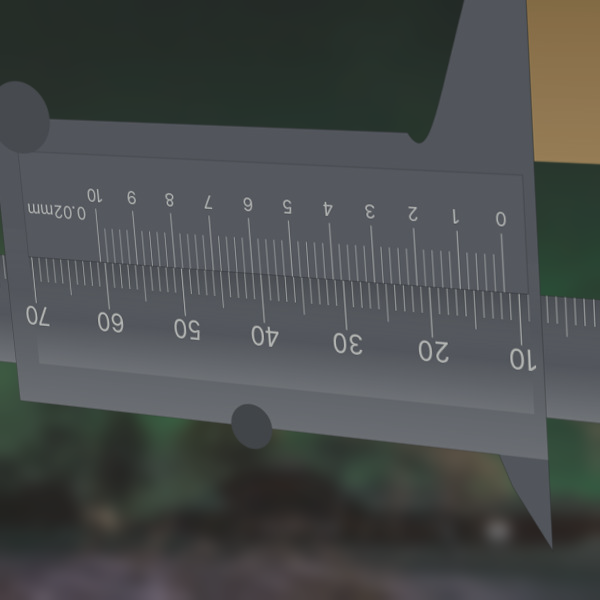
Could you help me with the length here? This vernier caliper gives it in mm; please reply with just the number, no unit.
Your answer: 11.6
